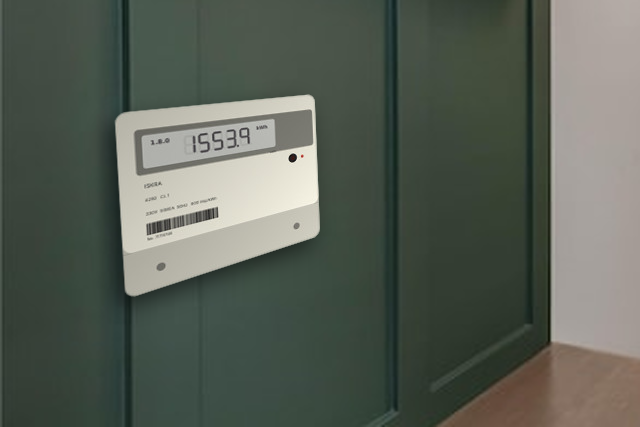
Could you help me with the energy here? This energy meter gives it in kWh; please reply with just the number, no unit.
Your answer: 1553.9
